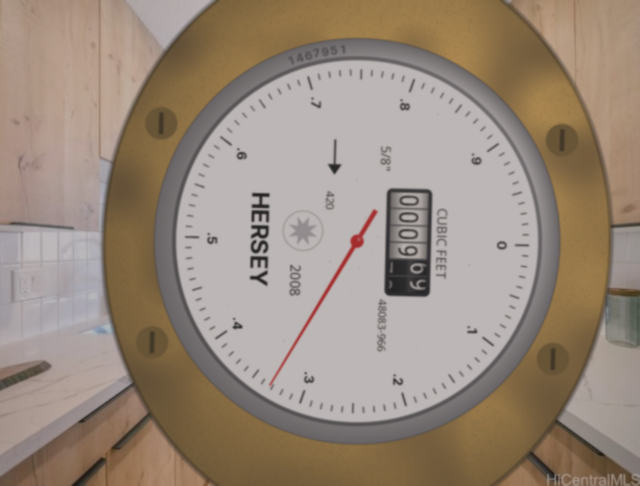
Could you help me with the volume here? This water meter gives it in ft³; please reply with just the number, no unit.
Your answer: 969.33
